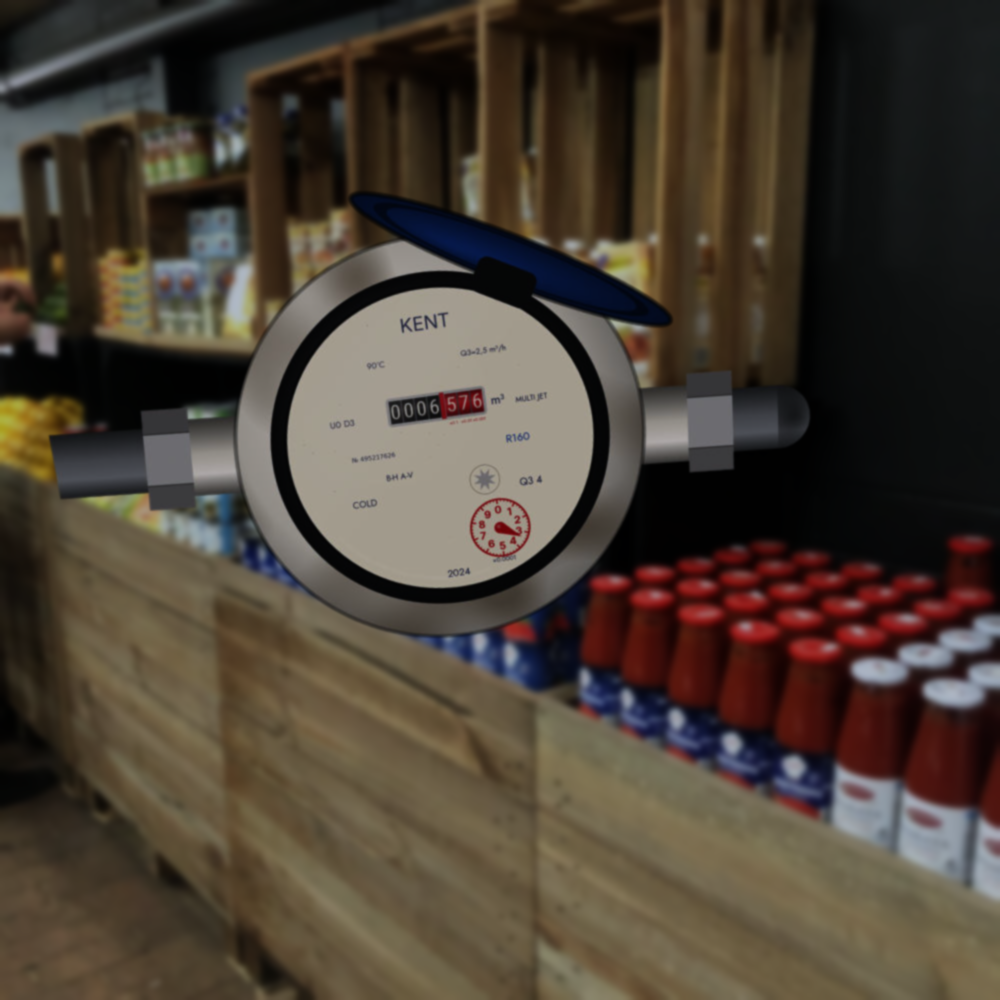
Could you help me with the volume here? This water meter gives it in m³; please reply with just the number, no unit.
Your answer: 6.5763
